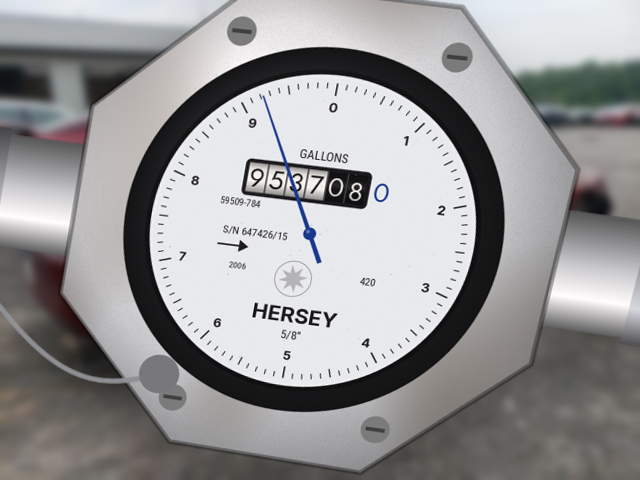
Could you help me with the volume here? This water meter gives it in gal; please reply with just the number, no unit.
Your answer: 9537079.2
